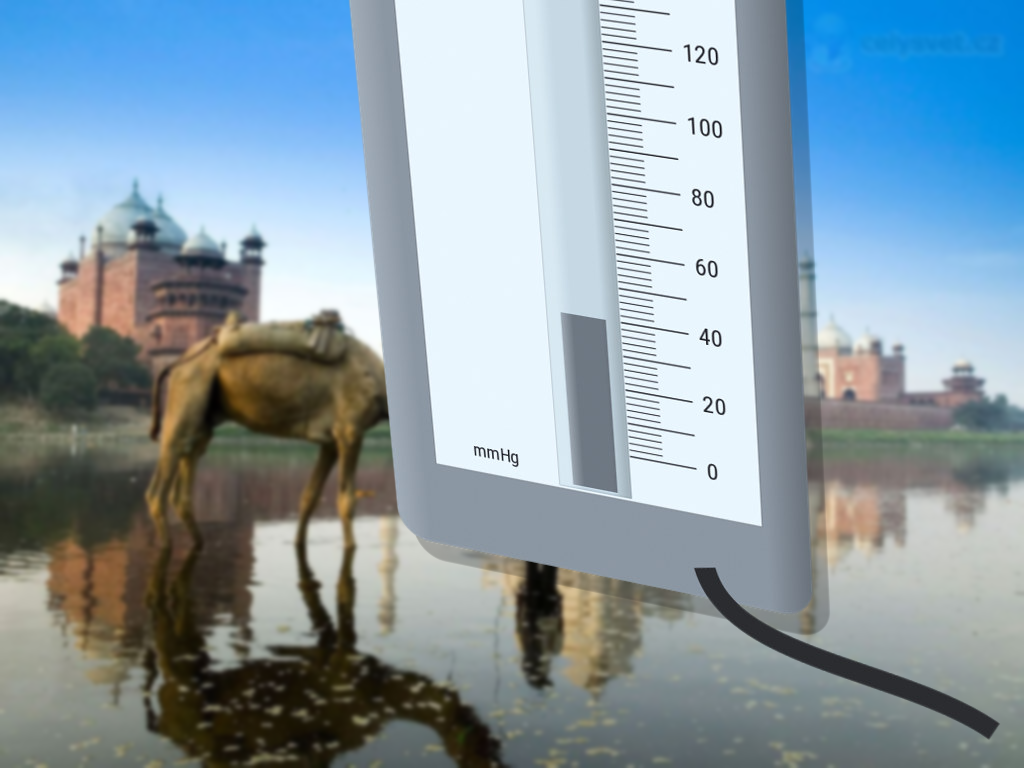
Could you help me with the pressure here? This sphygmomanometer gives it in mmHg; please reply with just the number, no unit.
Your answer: 40
